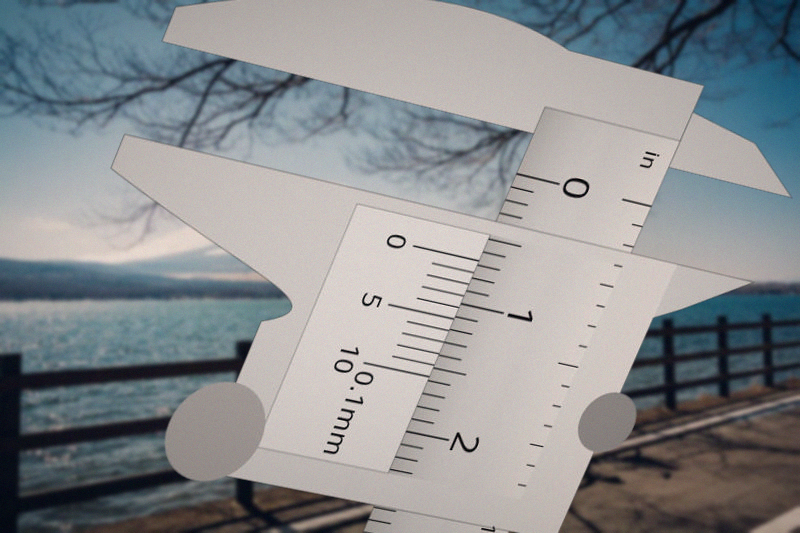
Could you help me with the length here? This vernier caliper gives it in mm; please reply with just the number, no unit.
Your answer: 6.7
